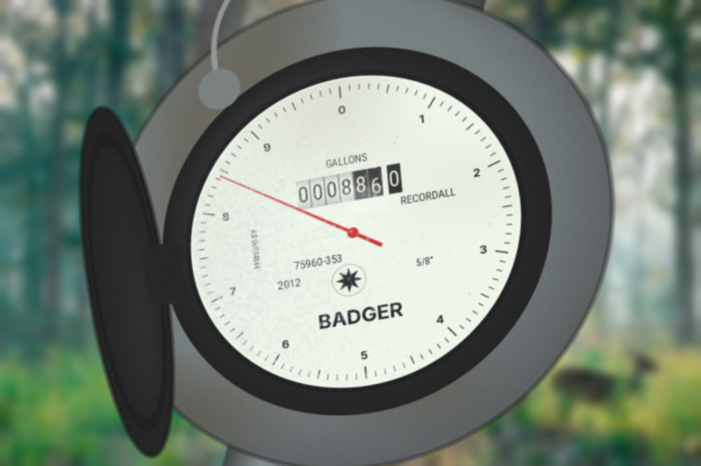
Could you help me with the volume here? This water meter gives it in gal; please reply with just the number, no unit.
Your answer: 8858.4
